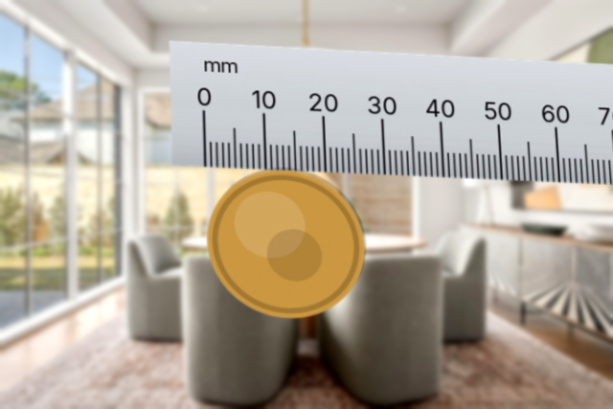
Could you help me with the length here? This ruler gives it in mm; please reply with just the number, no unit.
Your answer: 26
